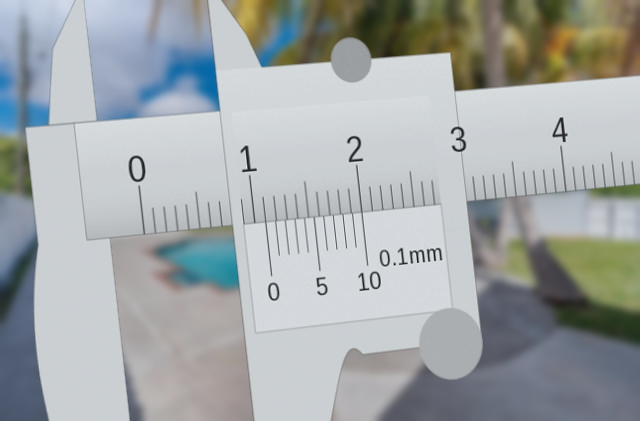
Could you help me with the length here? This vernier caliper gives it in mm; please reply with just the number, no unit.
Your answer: 11.0
